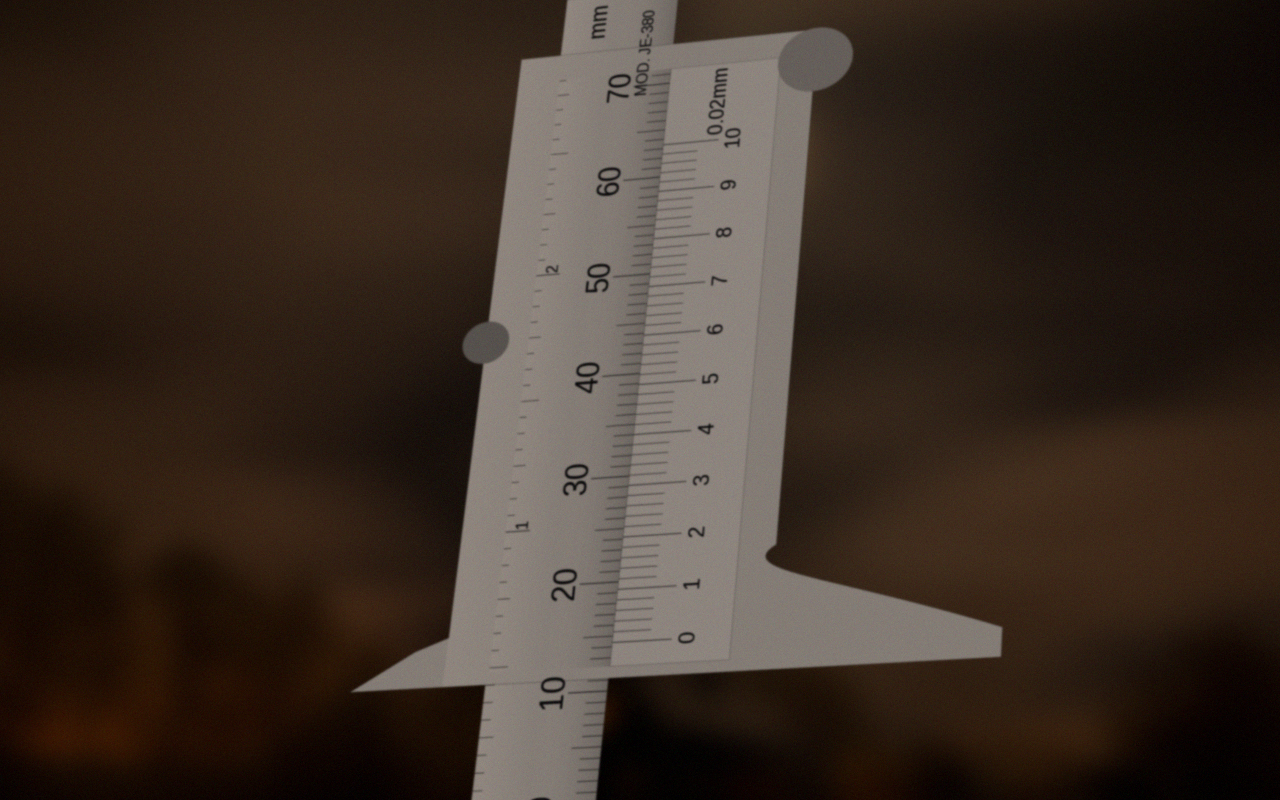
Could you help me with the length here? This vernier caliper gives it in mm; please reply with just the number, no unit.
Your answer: 14.4
